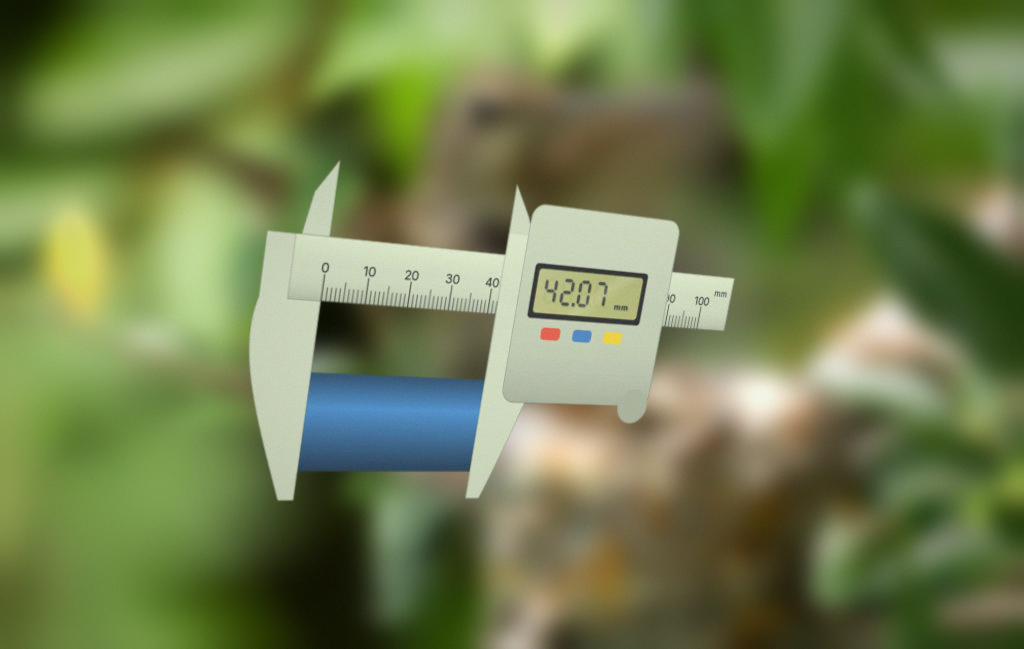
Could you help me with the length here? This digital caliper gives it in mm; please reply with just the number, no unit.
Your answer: 42.07
